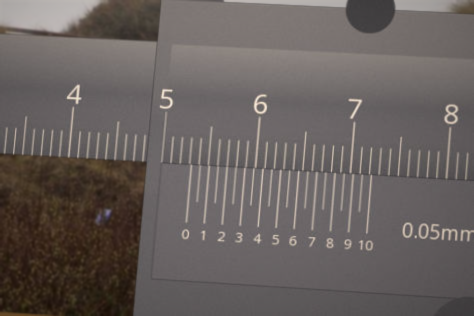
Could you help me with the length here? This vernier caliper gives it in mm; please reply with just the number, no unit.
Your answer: 53.2
